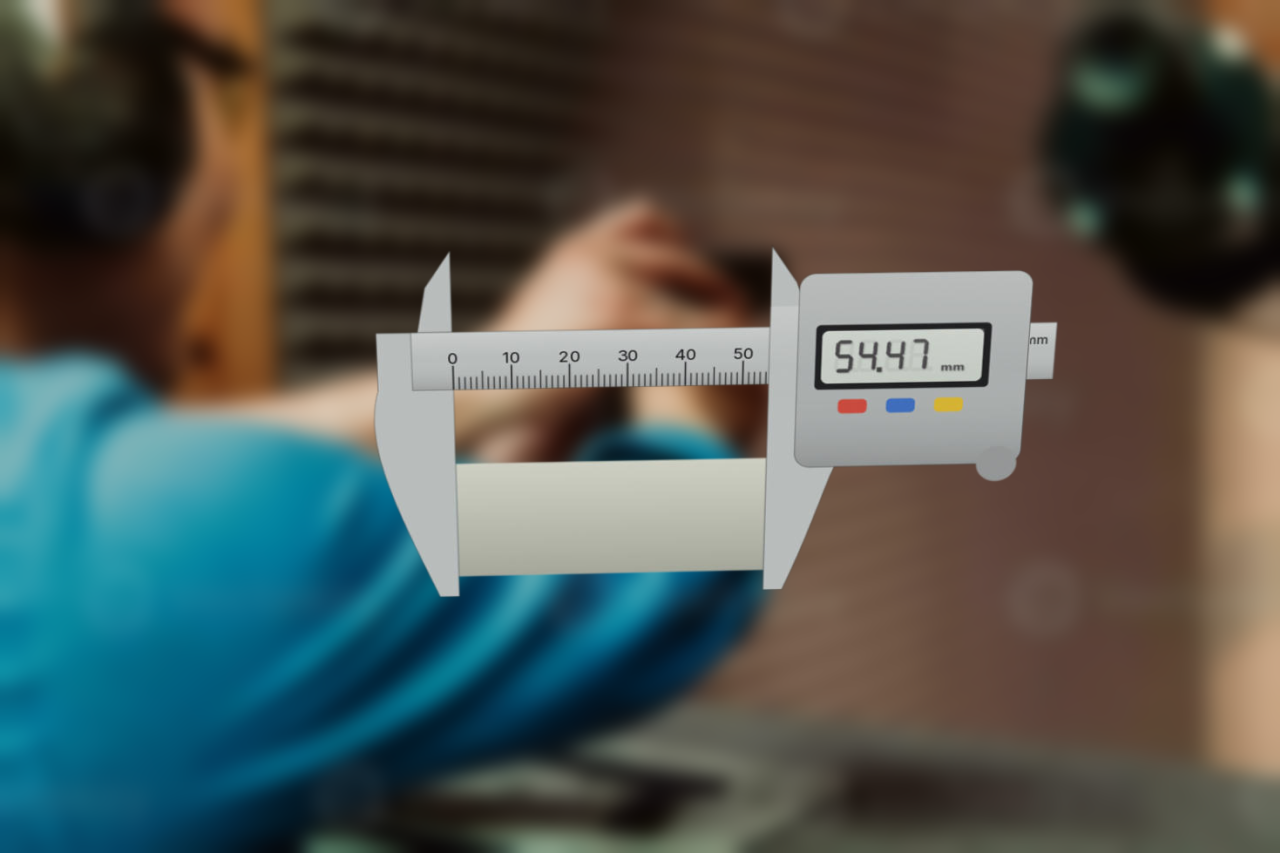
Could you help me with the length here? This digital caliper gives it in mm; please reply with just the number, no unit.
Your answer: 54.47
